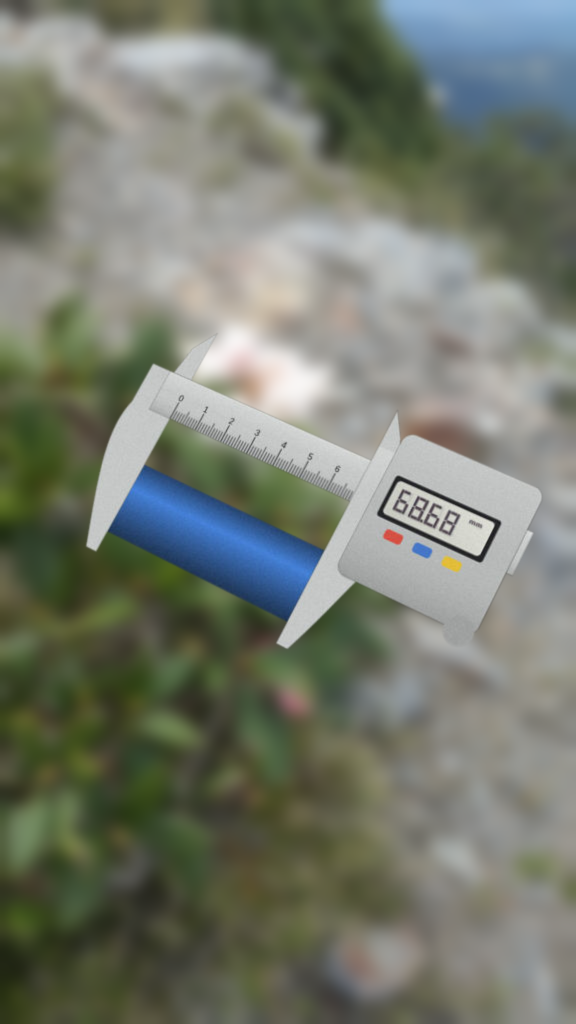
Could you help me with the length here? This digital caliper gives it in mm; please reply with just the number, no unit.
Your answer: 68.68
